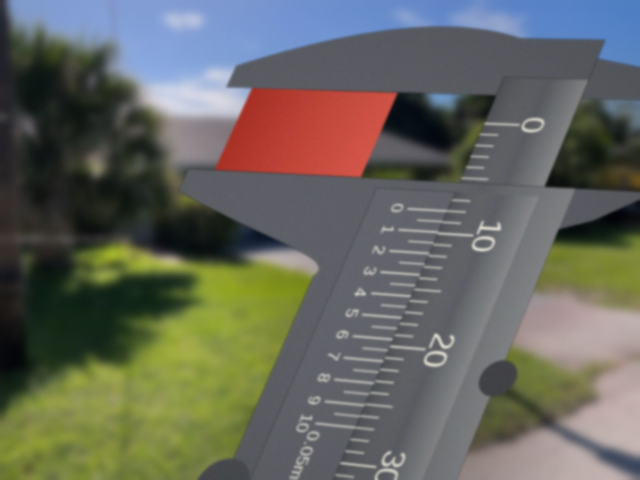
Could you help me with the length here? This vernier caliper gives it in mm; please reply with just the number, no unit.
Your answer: 8.0
